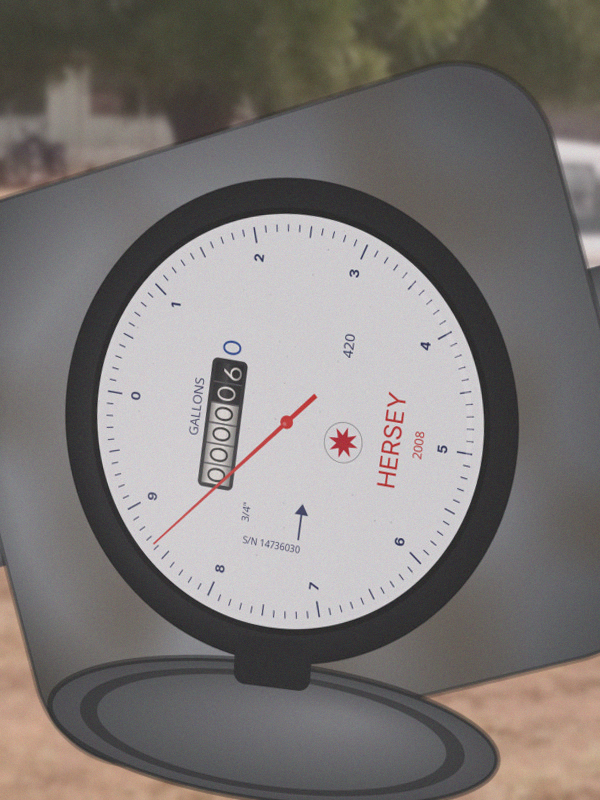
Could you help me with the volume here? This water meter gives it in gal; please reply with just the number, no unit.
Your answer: 58.6
